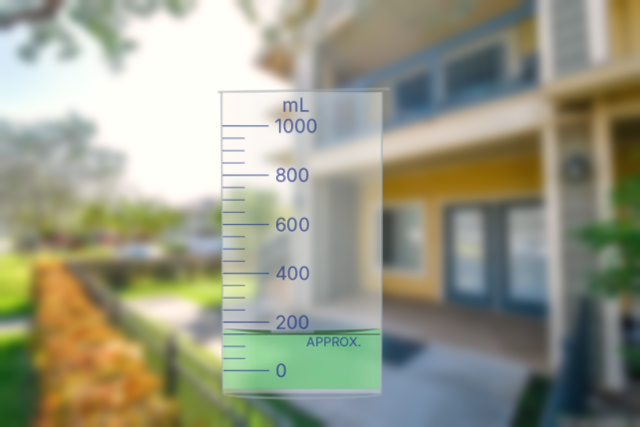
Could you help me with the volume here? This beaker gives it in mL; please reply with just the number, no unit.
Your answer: 150
